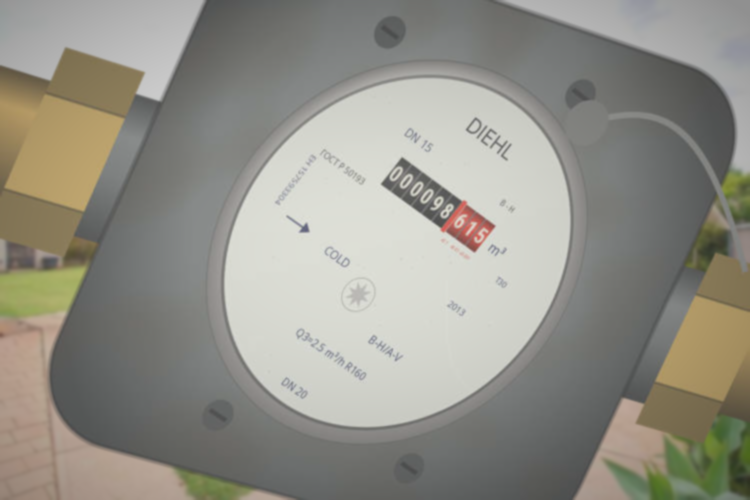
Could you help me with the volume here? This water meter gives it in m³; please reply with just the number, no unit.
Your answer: 98.615
